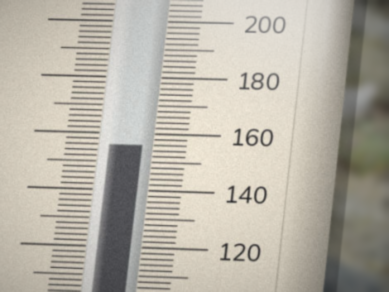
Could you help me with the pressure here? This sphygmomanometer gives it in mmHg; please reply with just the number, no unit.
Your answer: 156
